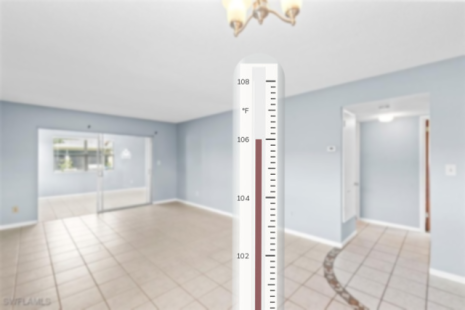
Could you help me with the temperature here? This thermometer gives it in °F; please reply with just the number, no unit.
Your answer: 106
